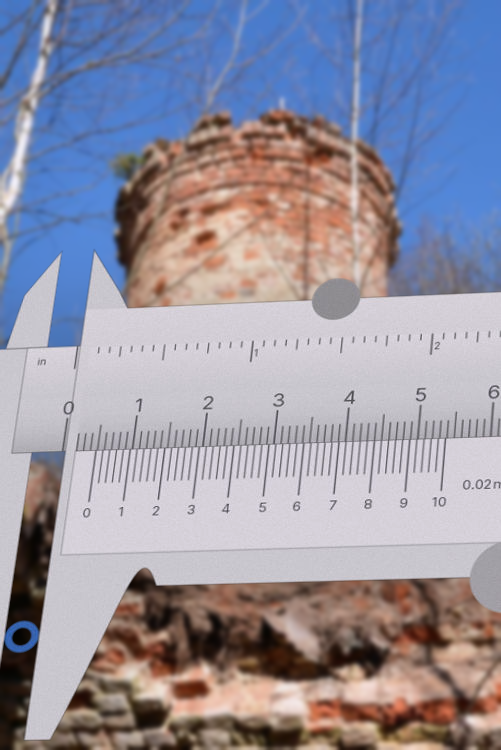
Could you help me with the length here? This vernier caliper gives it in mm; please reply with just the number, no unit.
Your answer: 4.8
